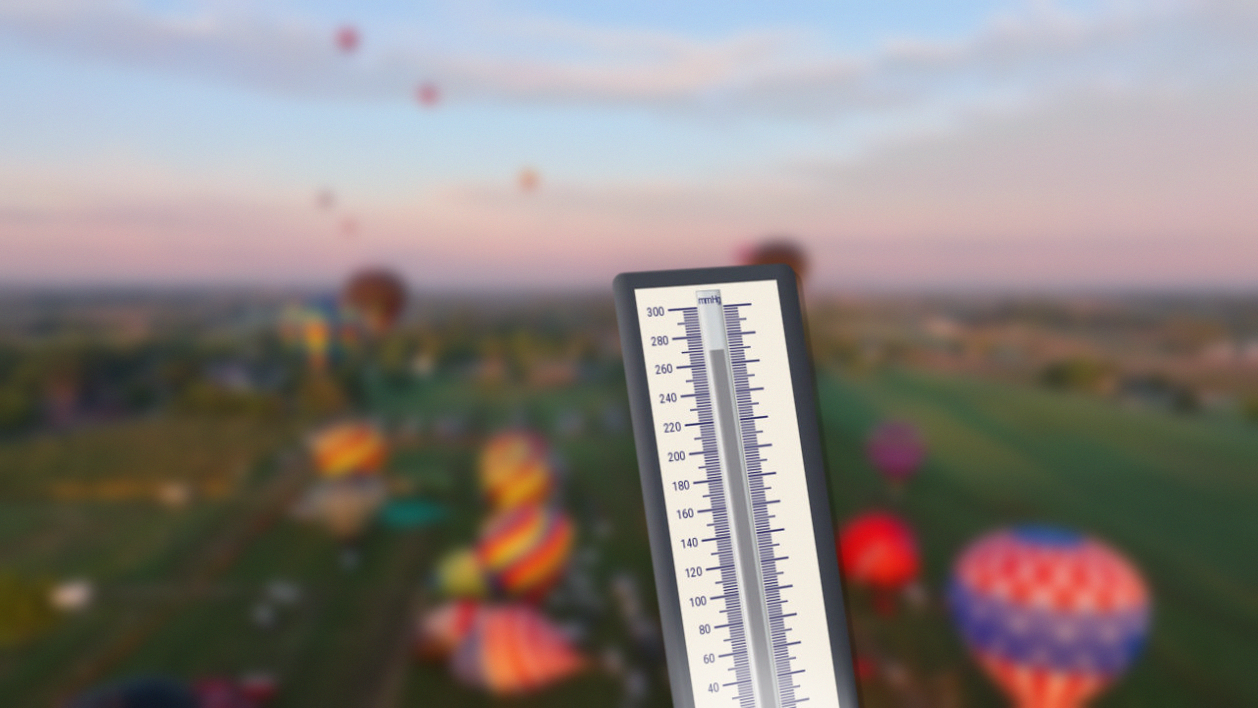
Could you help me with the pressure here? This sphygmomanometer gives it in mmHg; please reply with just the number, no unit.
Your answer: 270
